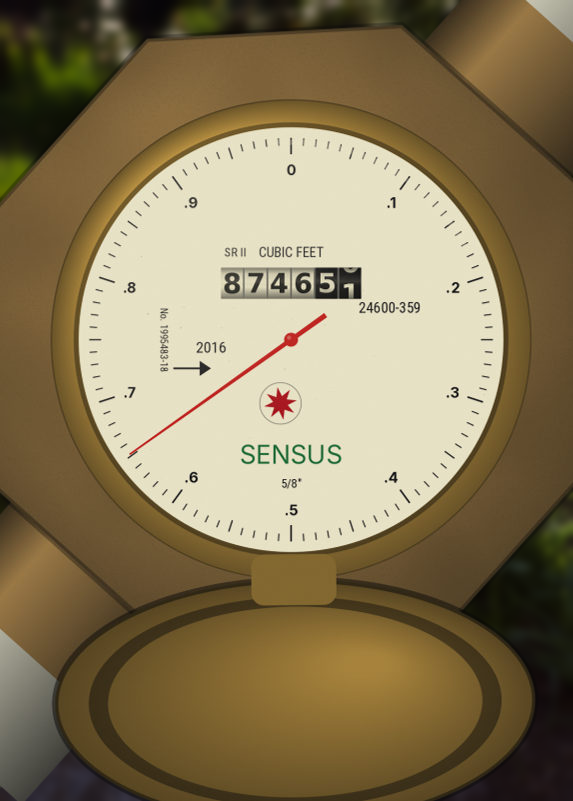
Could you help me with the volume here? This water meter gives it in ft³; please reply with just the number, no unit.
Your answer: 874650.65
